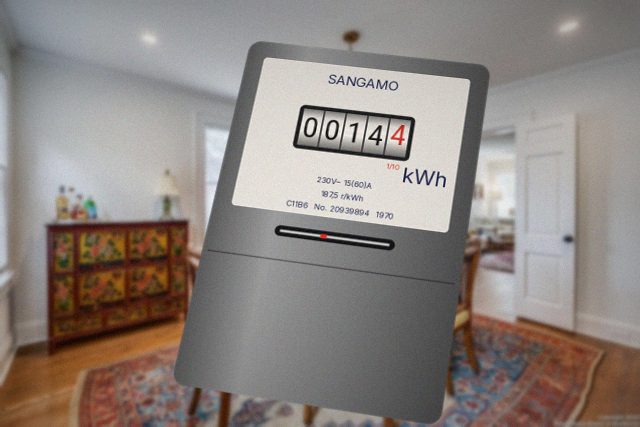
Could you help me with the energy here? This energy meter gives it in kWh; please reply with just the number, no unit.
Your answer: 14.4
